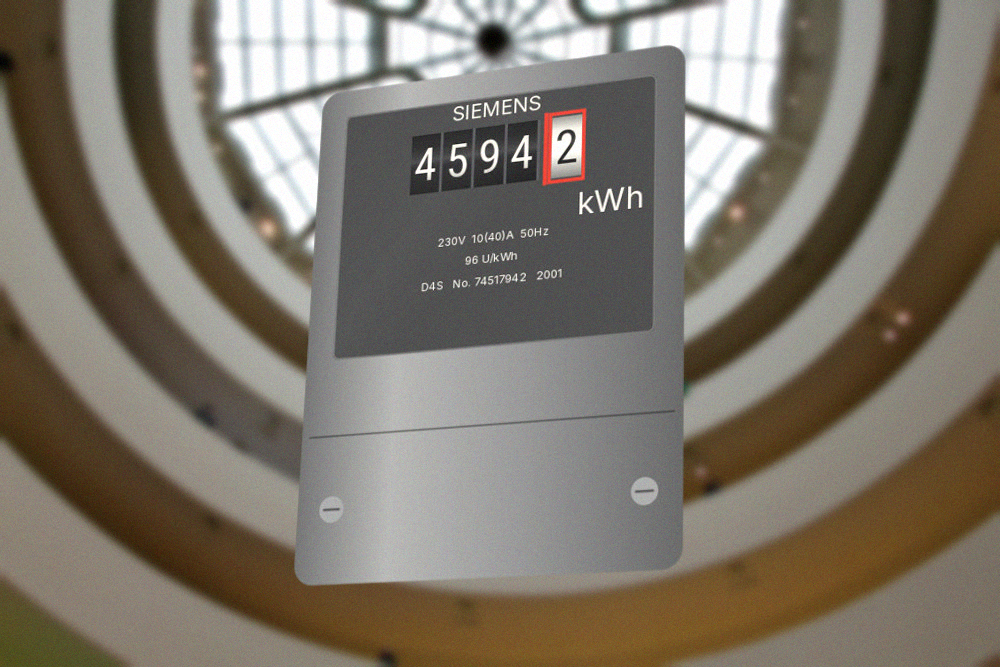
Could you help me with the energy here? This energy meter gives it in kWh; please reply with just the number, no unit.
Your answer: 4594.2
